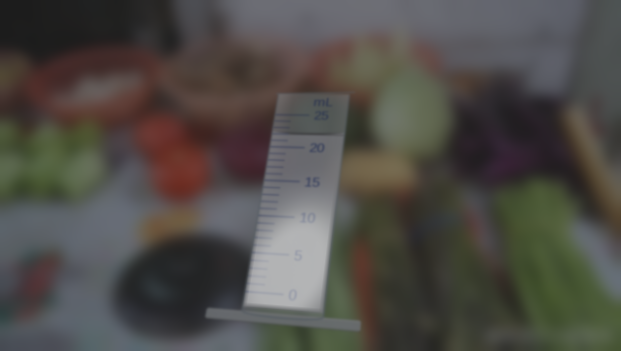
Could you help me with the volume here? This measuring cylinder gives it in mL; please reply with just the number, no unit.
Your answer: 22
